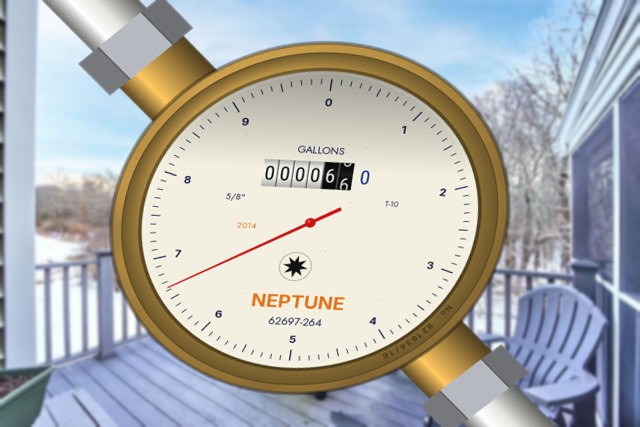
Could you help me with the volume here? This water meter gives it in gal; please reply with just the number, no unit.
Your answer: 656.6
